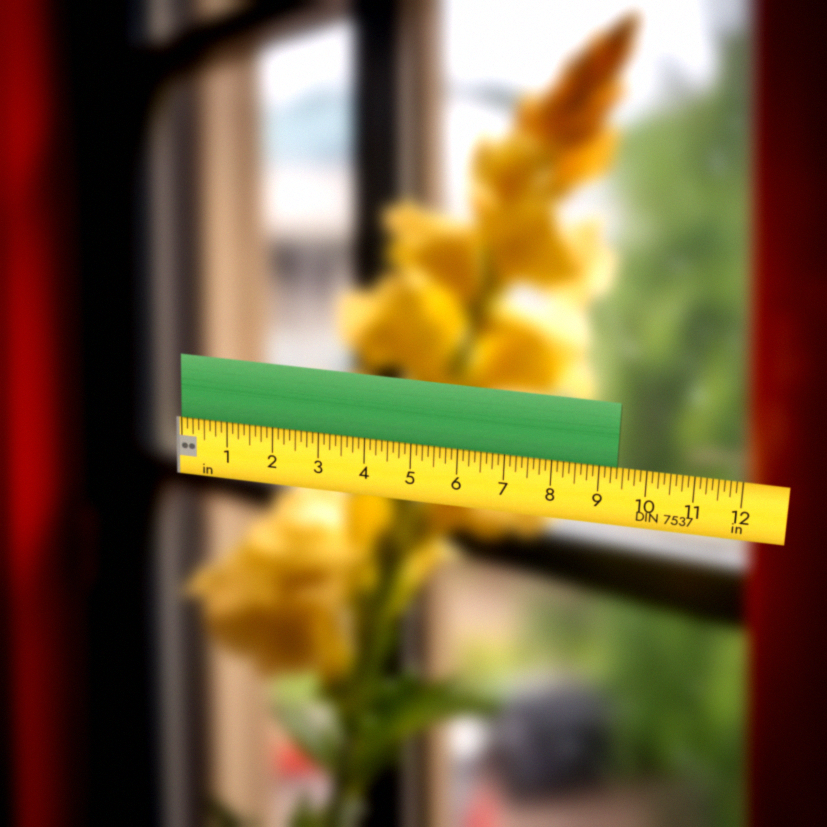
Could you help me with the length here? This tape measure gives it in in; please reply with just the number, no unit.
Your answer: 9.375
